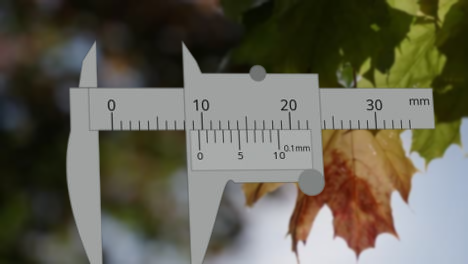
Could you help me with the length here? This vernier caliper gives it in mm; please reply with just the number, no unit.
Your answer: 9.6
